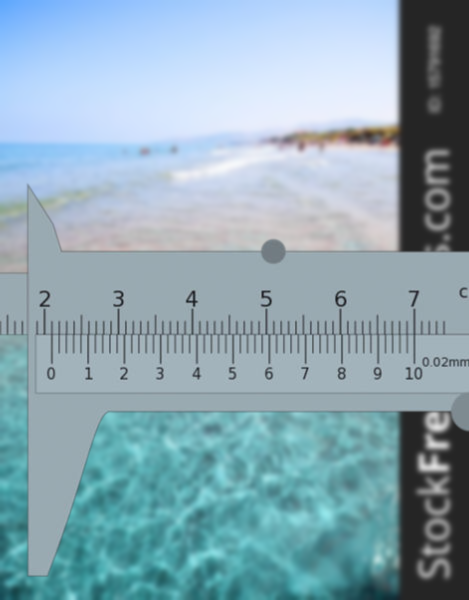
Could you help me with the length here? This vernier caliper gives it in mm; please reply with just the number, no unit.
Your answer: 21.0
